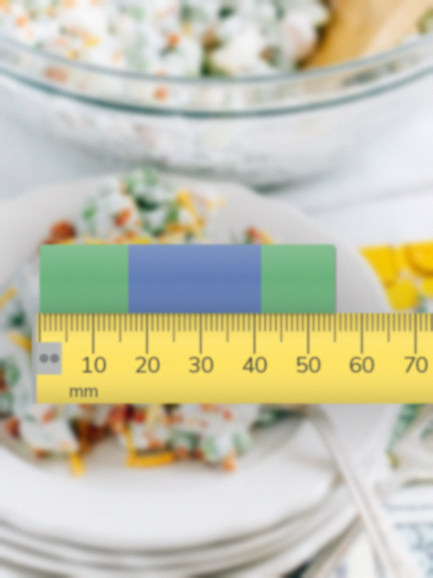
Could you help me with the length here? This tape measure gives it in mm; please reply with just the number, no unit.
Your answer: 55
